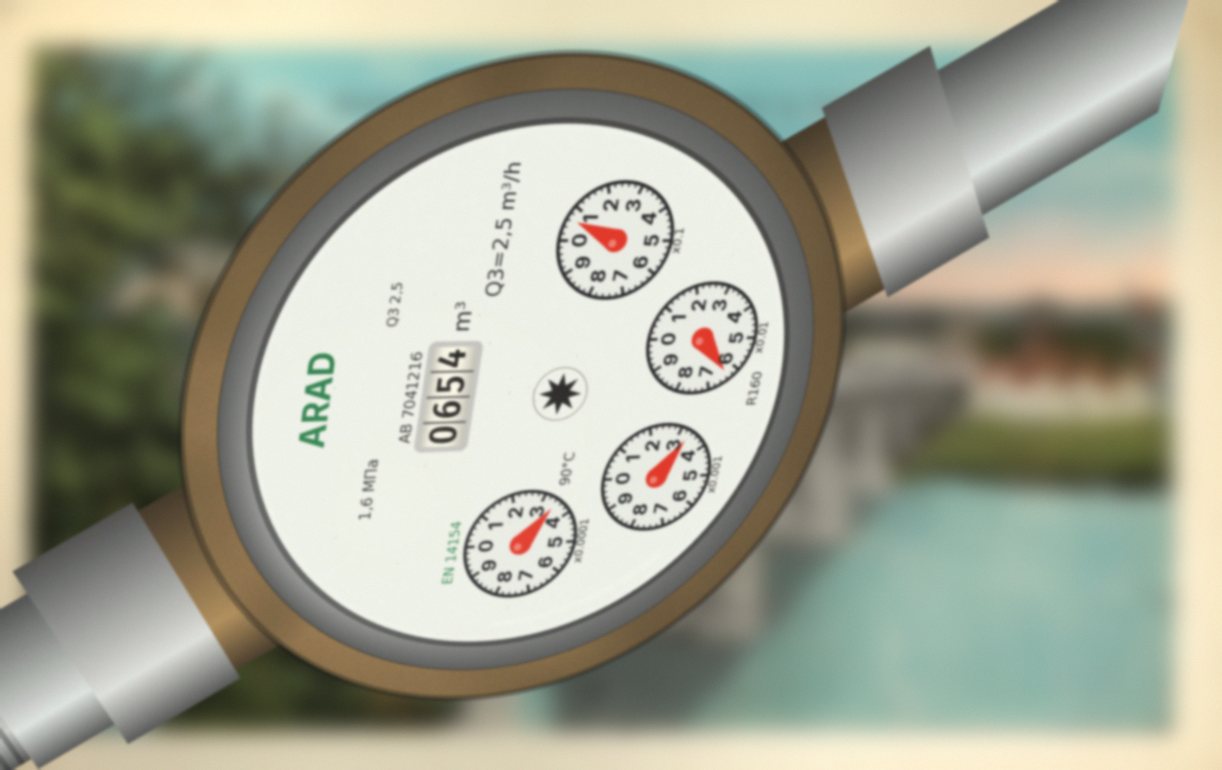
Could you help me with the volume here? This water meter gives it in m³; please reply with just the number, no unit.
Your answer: 654.0633
